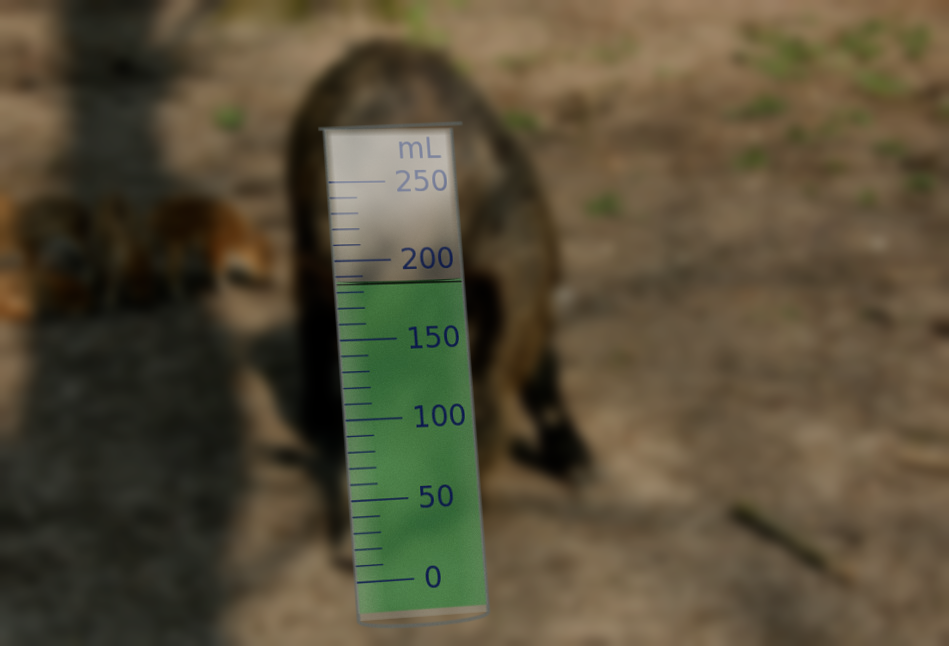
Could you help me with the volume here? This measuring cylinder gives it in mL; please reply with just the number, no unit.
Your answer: 185
